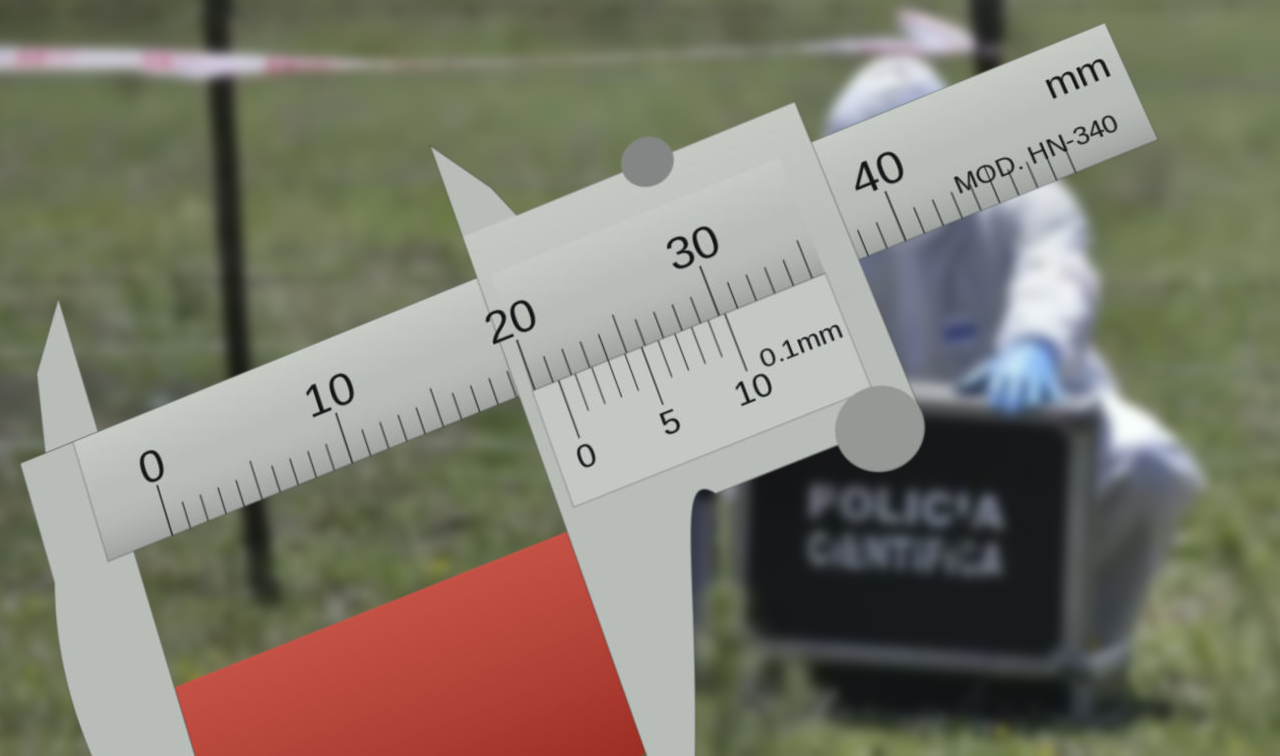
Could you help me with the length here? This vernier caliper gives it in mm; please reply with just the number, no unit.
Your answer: 21.3
